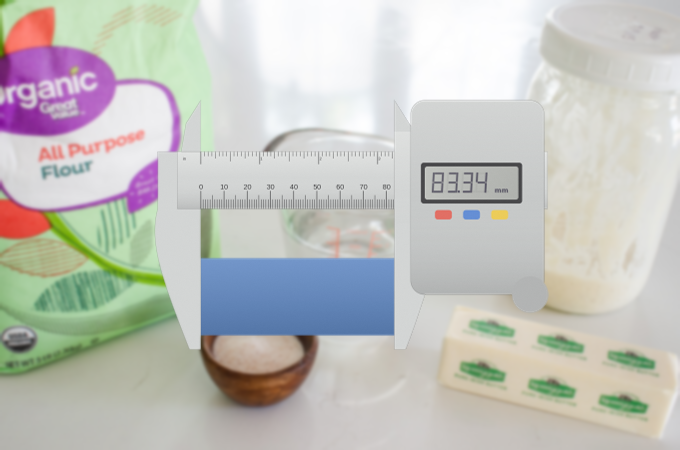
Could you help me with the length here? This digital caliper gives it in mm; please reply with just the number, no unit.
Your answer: 83.34
